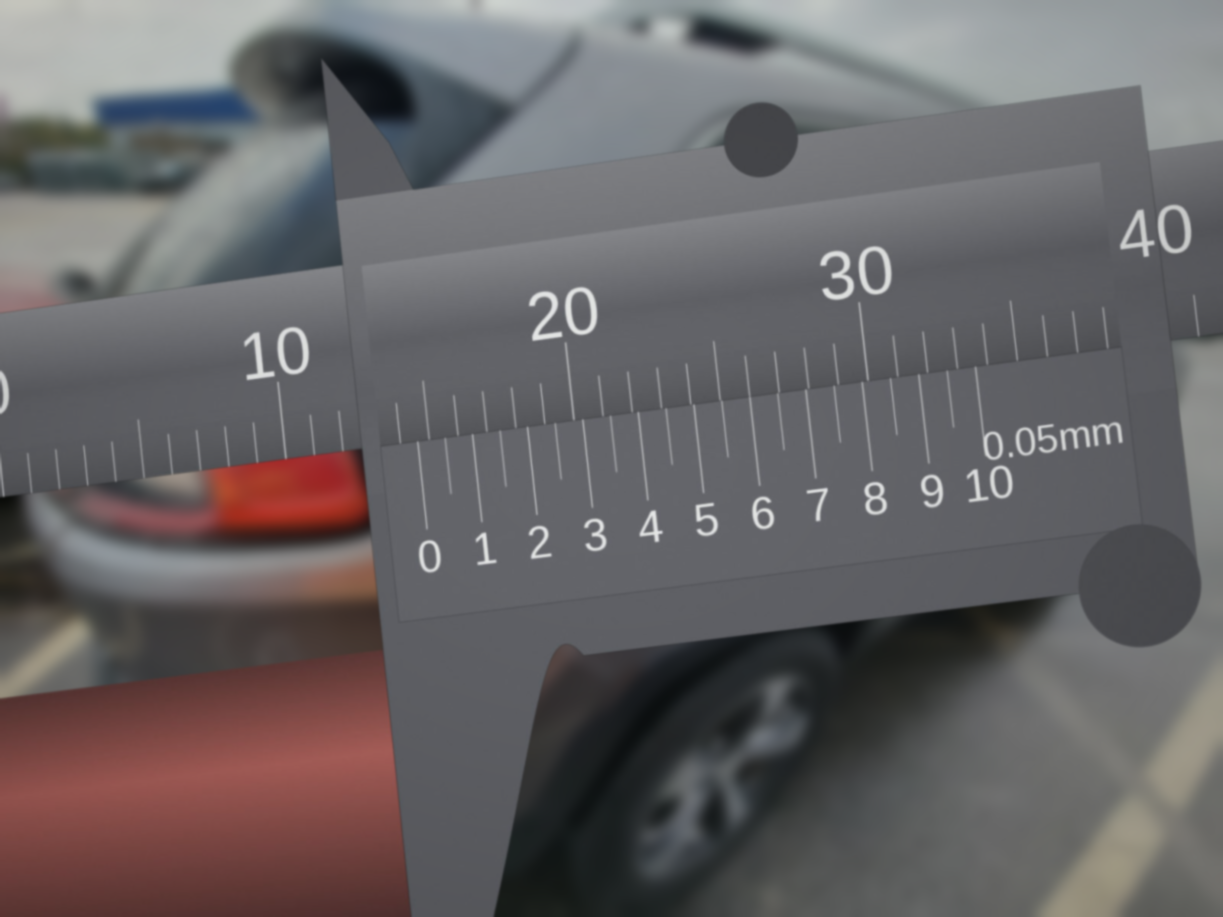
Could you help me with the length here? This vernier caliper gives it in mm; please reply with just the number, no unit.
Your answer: 14.60
